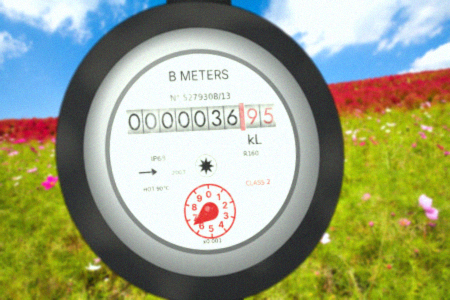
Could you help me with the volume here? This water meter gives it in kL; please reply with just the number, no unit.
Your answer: 36.956
